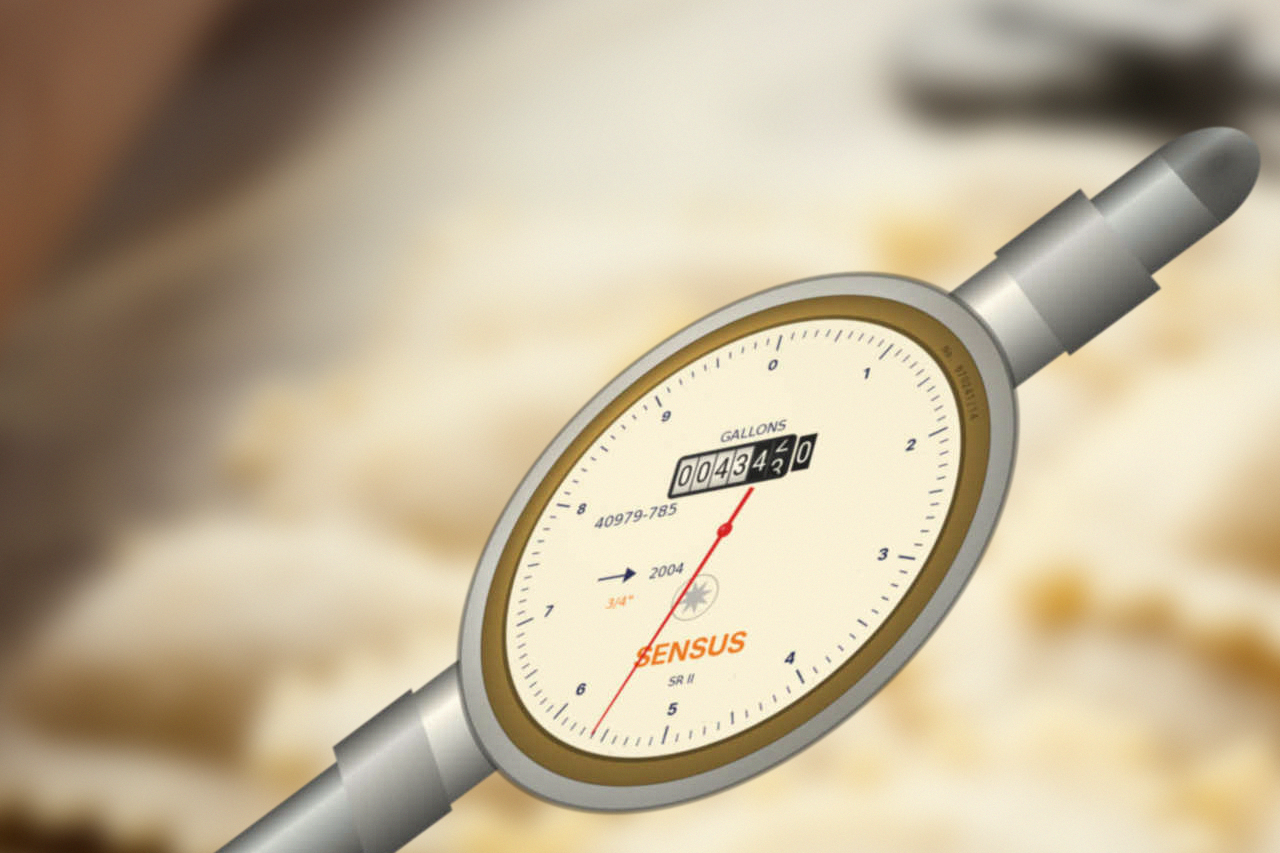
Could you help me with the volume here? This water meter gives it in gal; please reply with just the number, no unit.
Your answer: 43425.6
